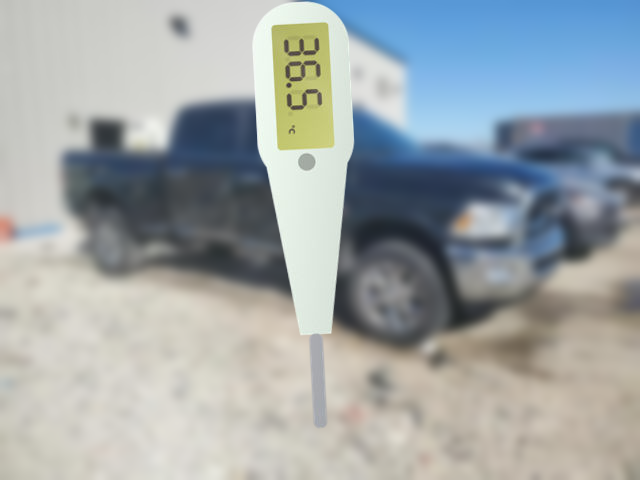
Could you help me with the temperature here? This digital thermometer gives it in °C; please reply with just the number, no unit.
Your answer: 36.5
